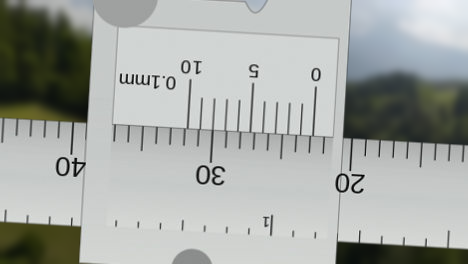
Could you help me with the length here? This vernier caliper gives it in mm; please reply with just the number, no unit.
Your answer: 22.8
